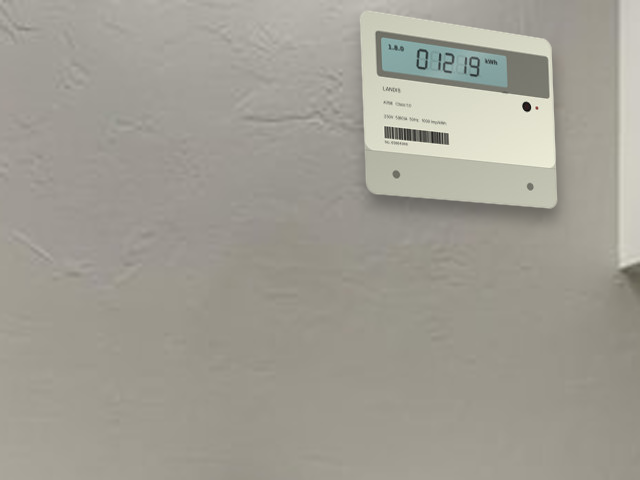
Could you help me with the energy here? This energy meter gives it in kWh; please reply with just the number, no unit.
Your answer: 1219
